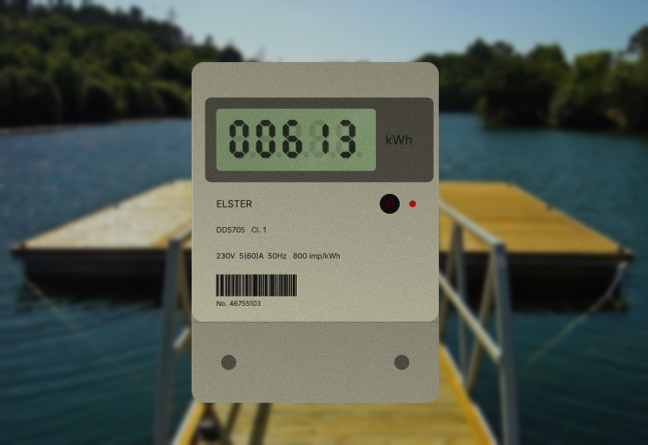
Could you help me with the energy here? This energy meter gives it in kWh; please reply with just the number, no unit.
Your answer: 613
